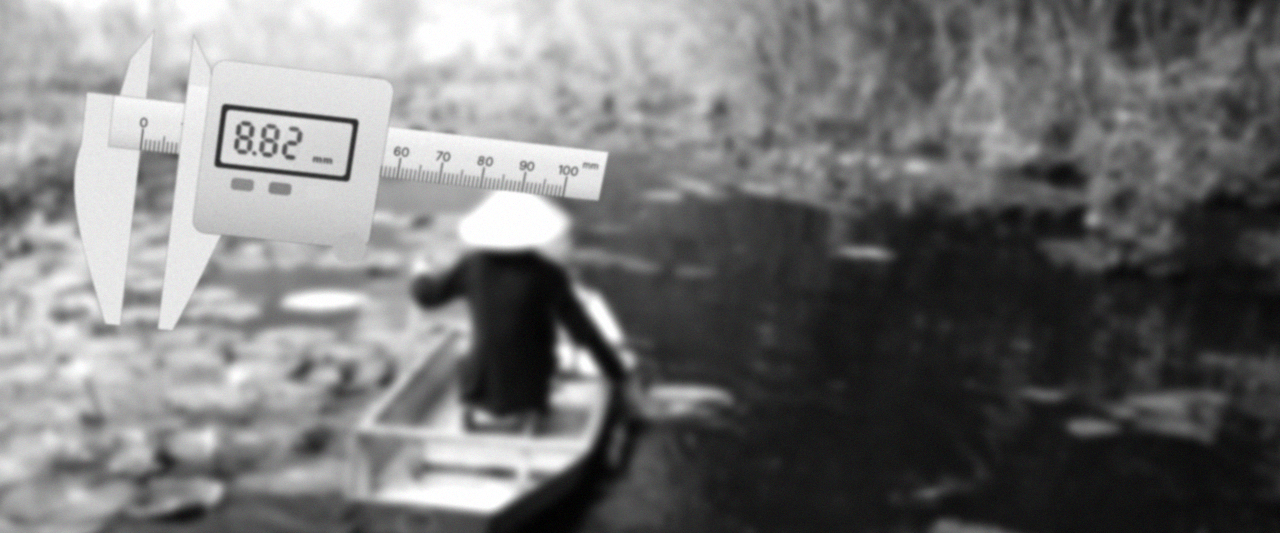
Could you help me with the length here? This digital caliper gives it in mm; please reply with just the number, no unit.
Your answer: 8.82
